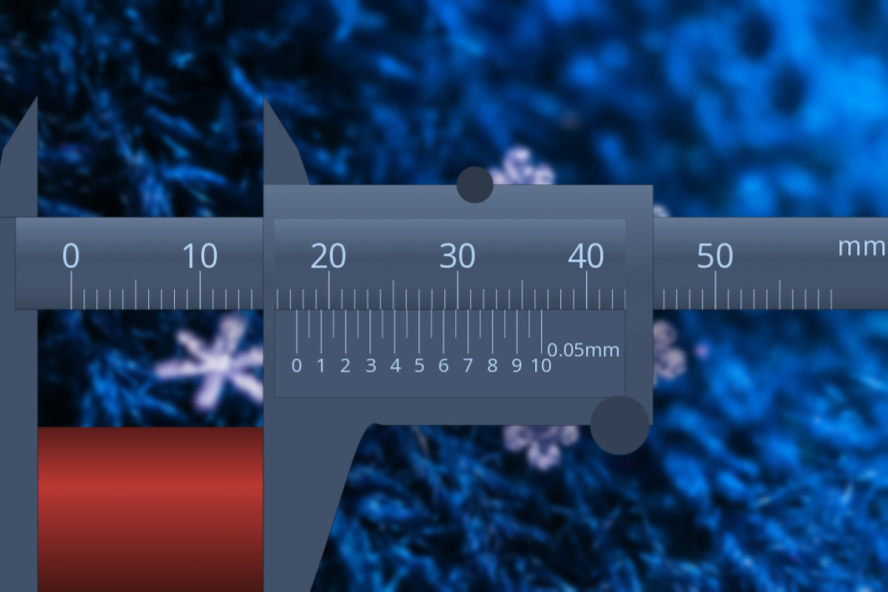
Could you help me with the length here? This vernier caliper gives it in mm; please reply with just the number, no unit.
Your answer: 17.5
